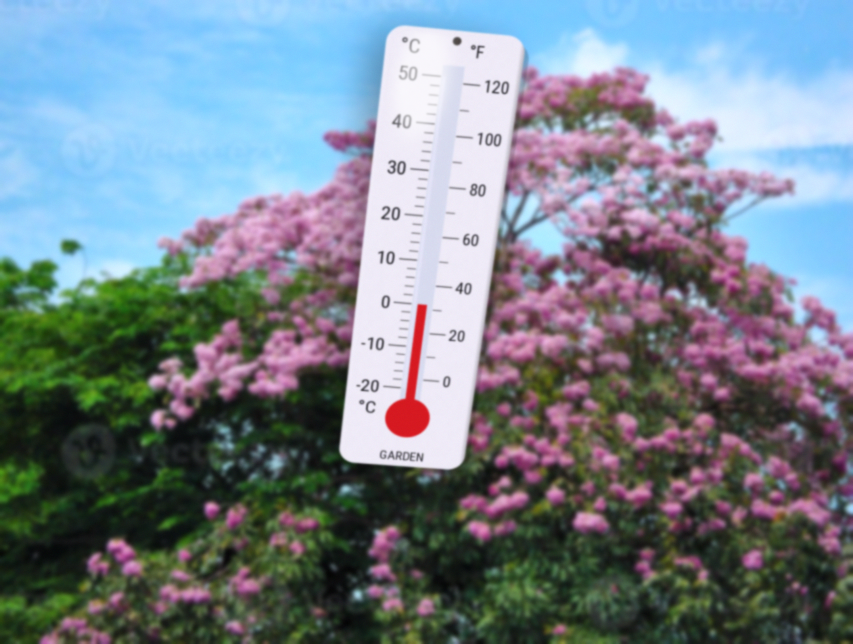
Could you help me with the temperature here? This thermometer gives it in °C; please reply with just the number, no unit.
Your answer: 0
